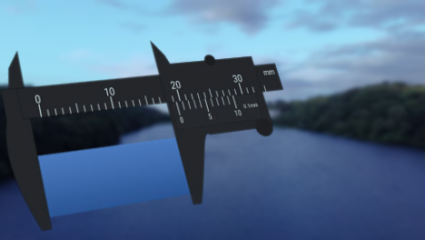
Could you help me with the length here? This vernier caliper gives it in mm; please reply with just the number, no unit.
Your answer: 19.4
